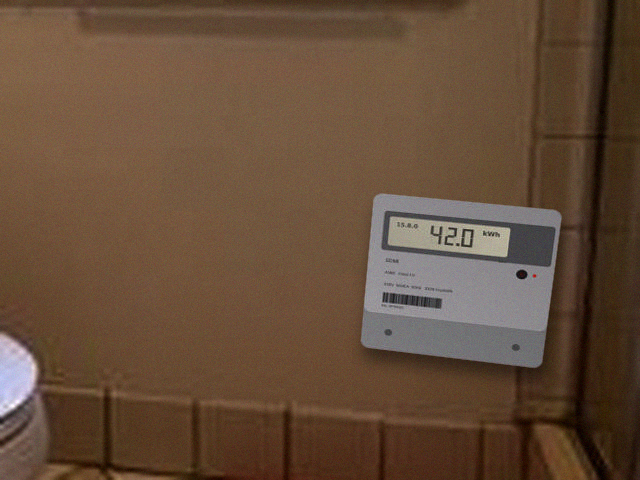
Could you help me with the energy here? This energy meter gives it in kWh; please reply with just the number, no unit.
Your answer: 42.0
